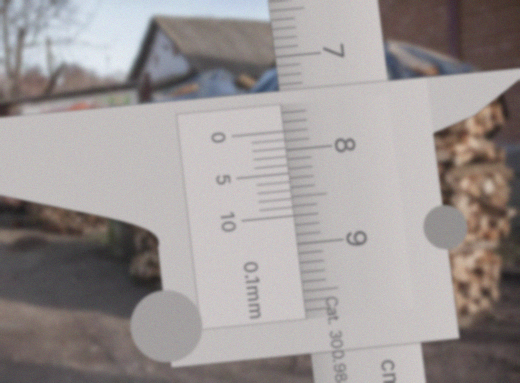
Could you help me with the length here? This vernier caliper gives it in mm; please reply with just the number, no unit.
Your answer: 78.0
